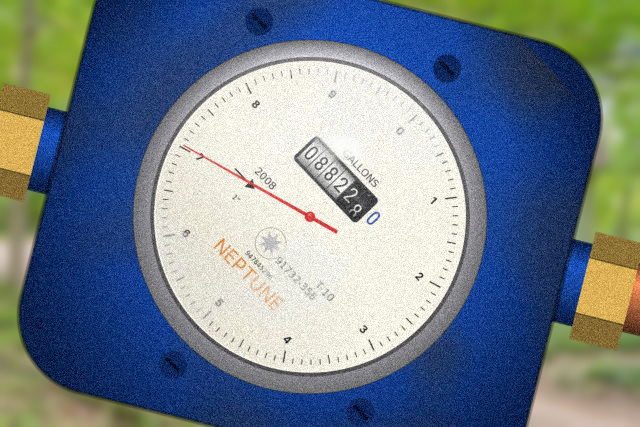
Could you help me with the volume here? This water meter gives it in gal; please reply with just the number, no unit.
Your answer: 882277.0
